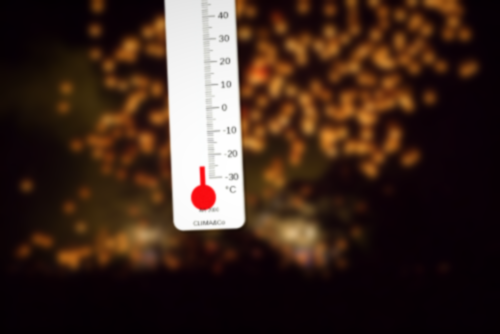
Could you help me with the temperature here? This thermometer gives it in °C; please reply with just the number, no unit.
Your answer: -25
